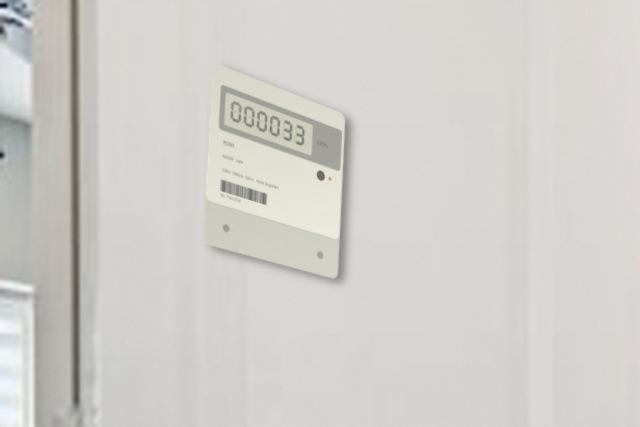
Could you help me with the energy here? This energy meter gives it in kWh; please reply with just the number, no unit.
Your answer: 33
